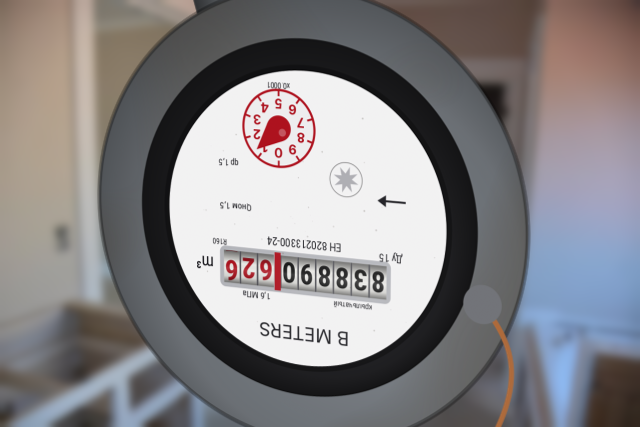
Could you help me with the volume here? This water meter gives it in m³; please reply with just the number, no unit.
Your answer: 838890.6261
